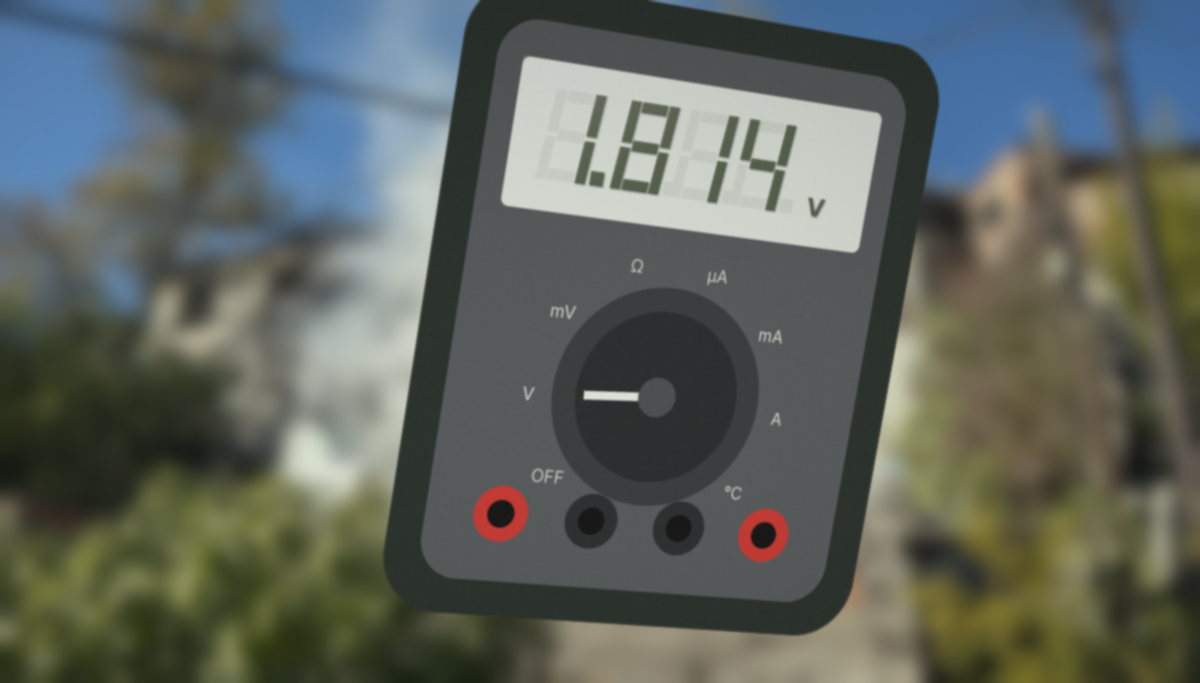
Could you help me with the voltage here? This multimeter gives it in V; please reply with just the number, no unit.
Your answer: 1.814
